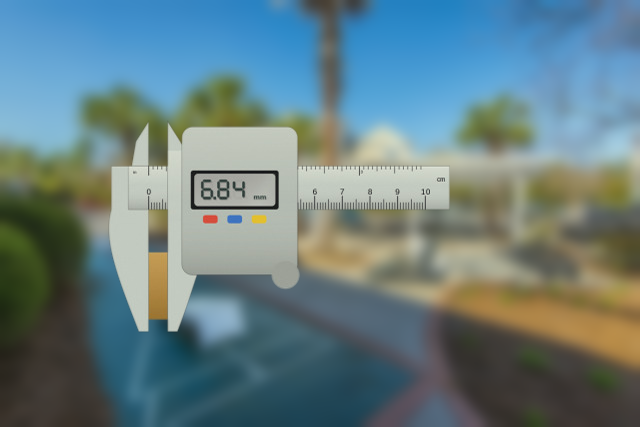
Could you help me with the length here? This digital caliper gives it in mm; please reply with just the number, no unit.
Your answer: 6.84
